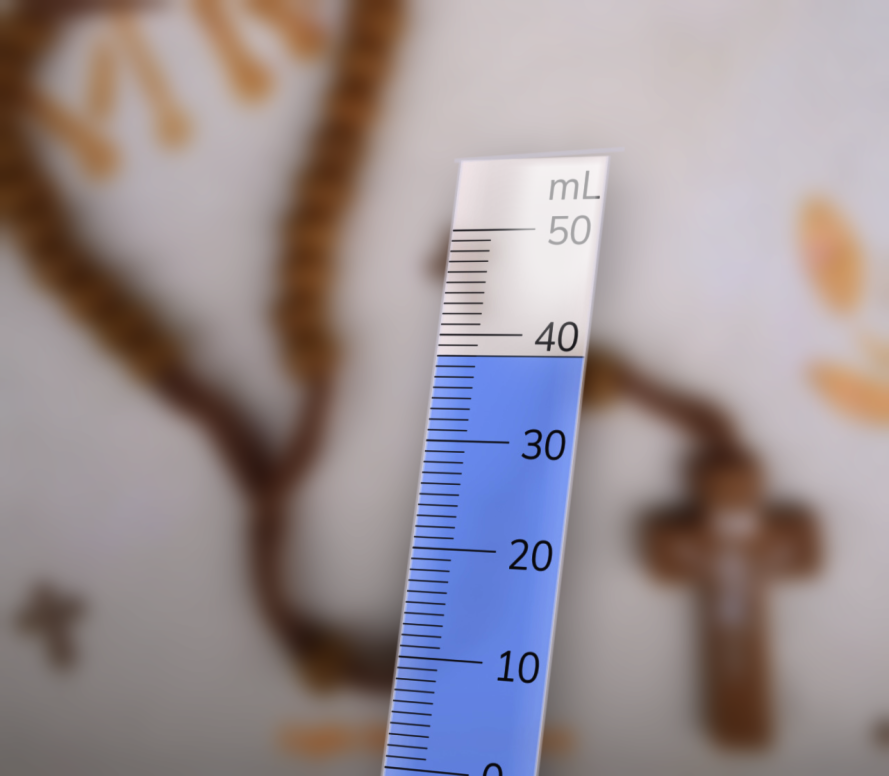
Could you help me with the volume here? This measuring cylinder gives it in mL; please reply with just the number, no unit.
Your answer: 38
